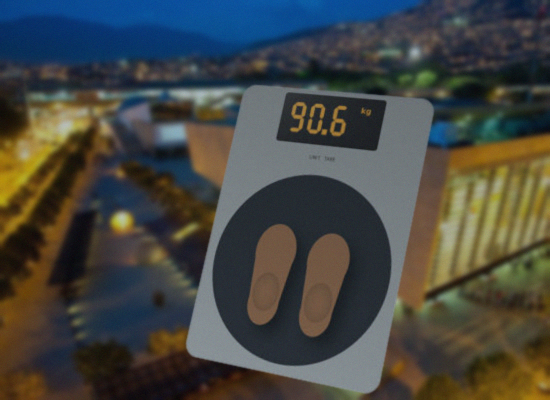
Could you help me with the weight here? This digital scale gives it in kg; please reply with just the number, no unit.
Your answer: 90.6
